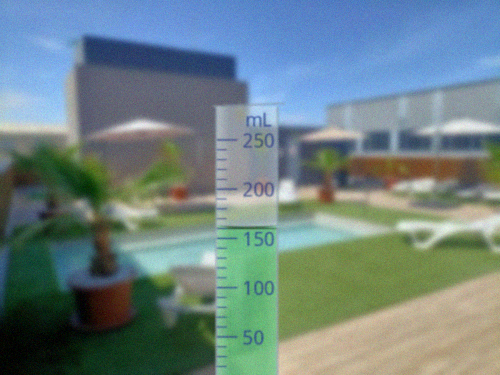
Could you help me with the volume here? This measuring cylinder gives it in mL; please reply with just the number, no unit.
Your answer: 160
